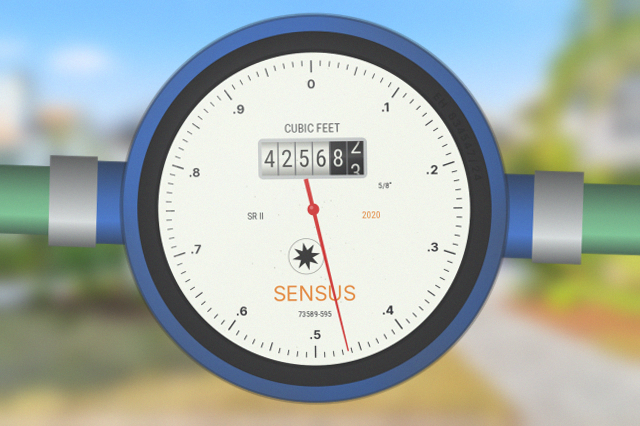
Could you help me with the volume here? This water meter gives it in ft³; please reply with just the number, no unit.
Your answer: 425682.46
